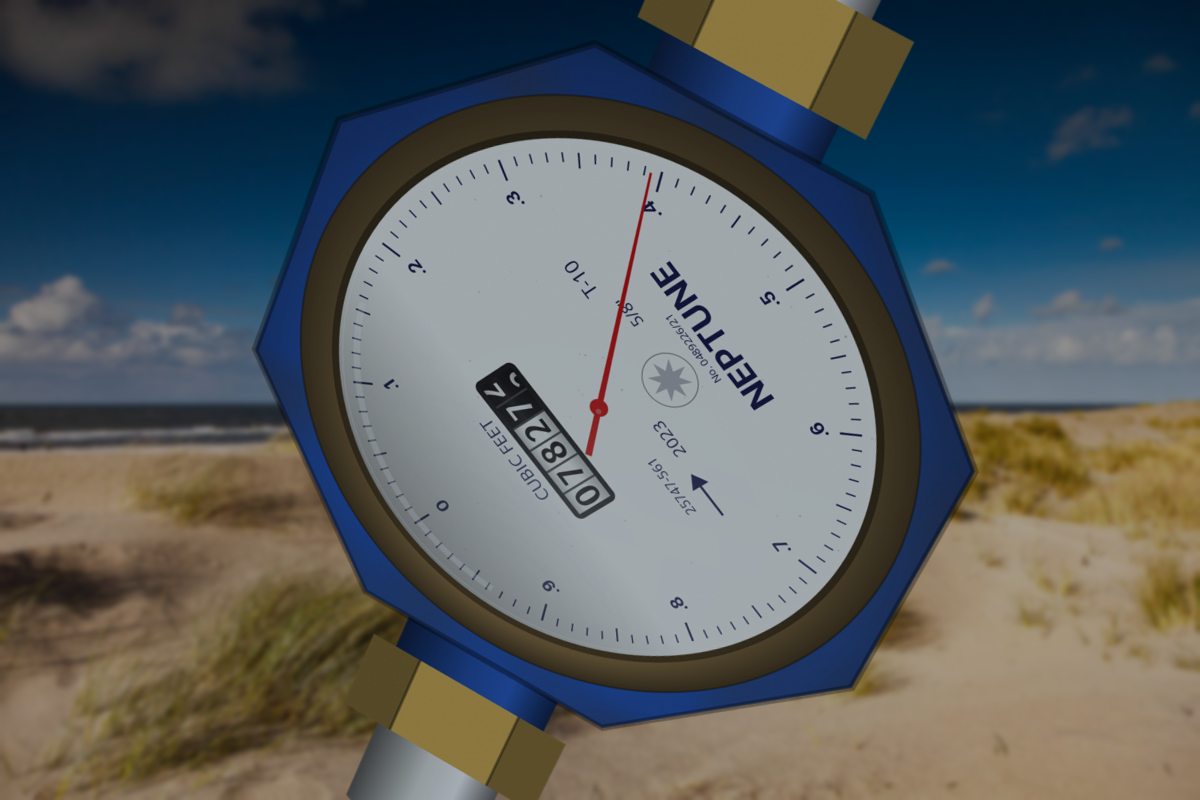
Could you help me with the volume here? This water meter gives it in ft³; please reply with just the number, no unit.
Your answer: 78272.39
